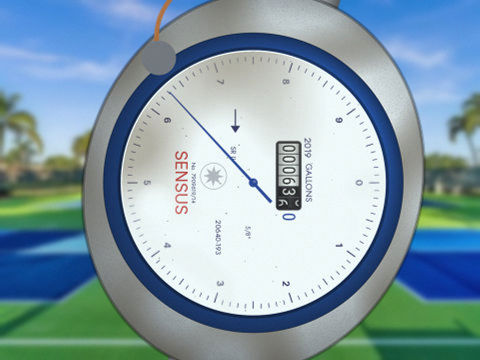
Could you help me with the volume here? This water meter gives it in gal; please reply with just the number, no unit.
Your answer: 6356.3
